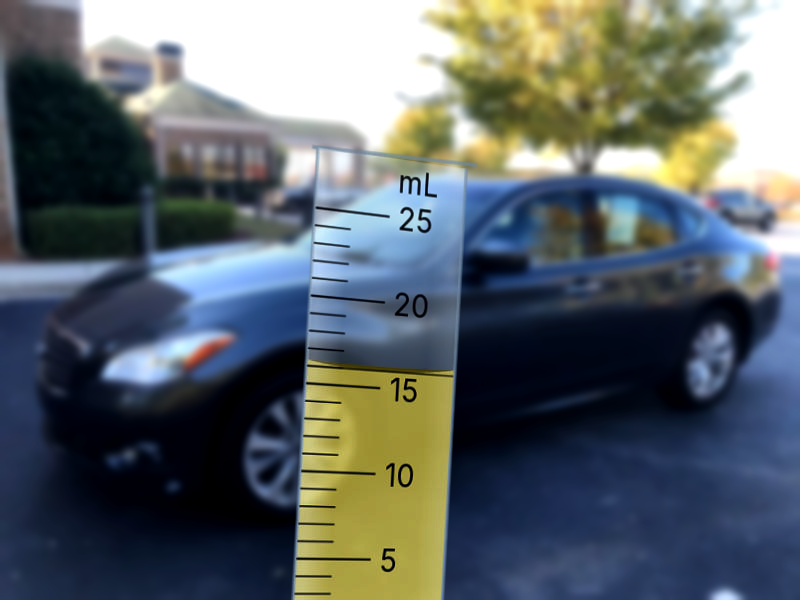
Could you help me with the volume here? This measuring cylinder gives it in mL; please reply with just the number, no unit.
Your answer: 16
